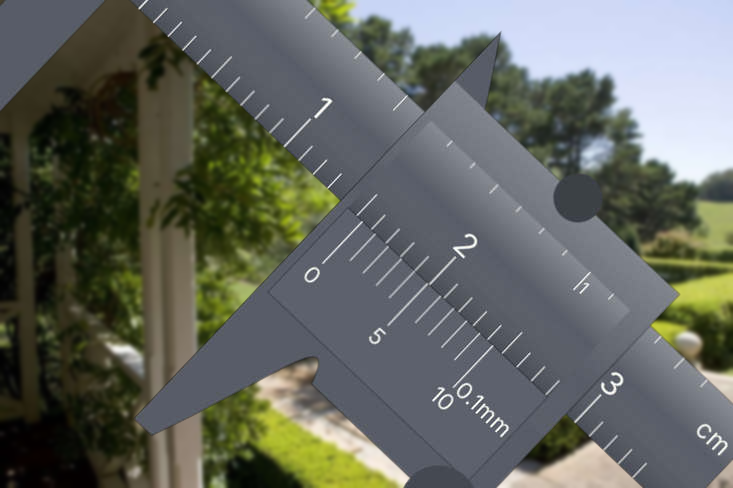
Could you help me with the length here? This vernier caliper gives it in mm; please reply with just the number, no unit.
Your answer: 15.4
